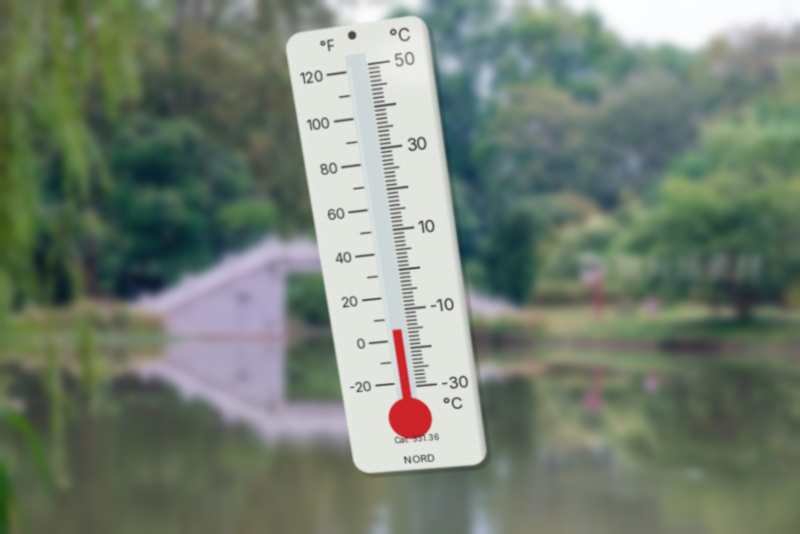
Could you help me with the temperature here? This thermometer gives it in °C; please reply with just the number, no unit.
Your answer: -15
